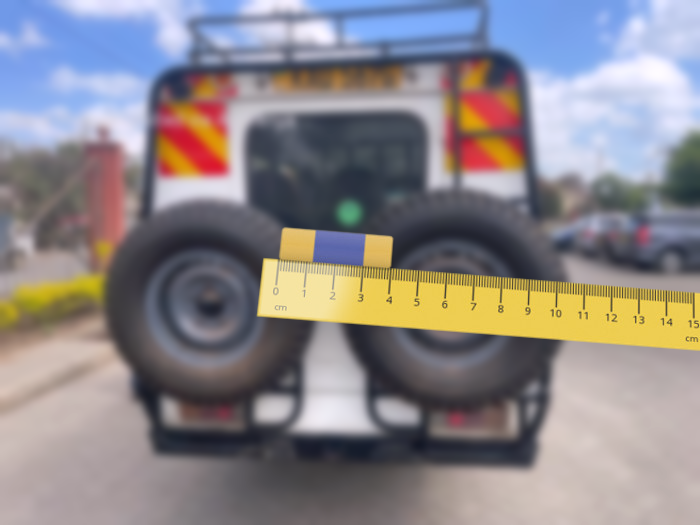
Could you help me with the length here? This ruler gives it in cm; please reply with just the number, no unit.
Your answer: 4
